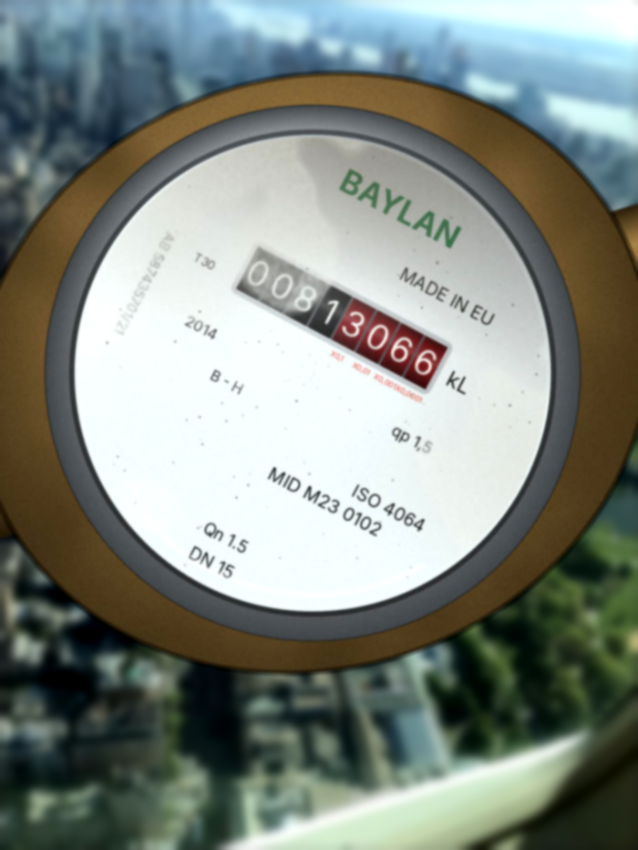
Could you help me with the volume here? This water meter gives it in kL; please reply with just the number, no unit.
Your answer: 81.3066
